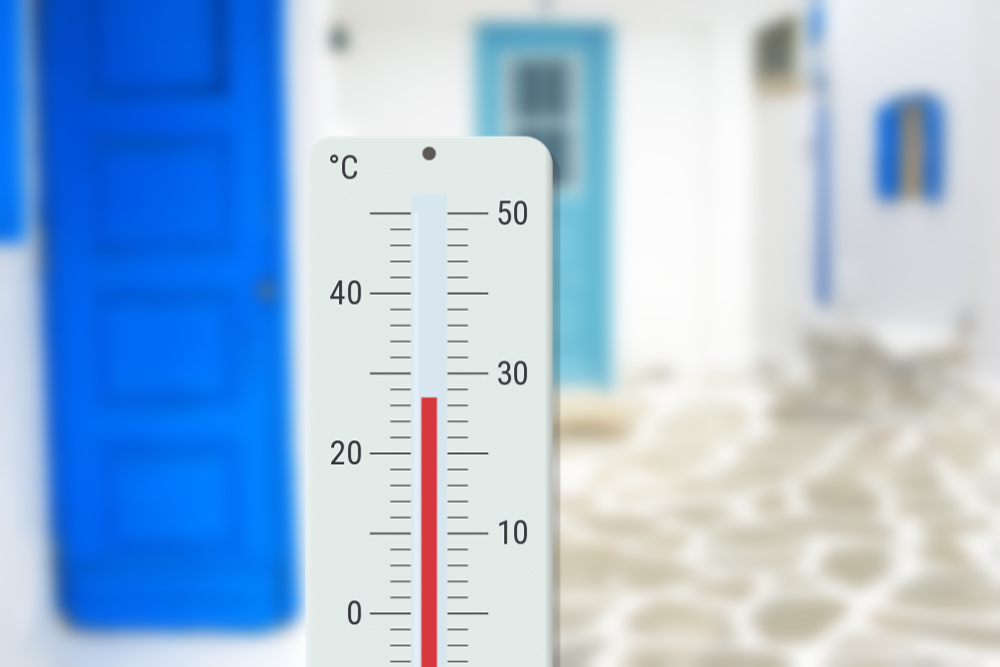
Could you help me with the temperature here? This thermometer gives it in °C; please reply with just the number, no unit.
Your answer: 27
